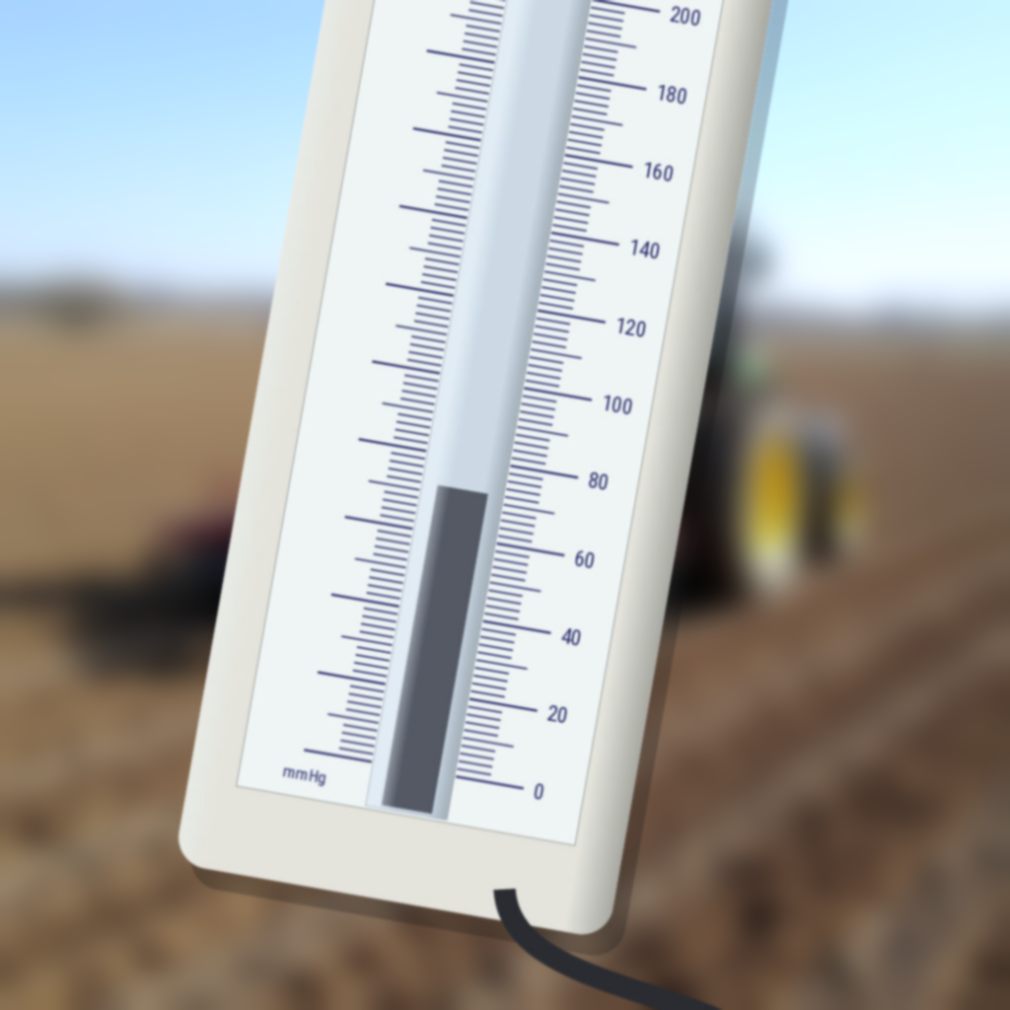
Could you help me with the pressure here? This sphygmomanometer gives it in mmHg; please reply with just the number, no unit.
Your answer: 72
